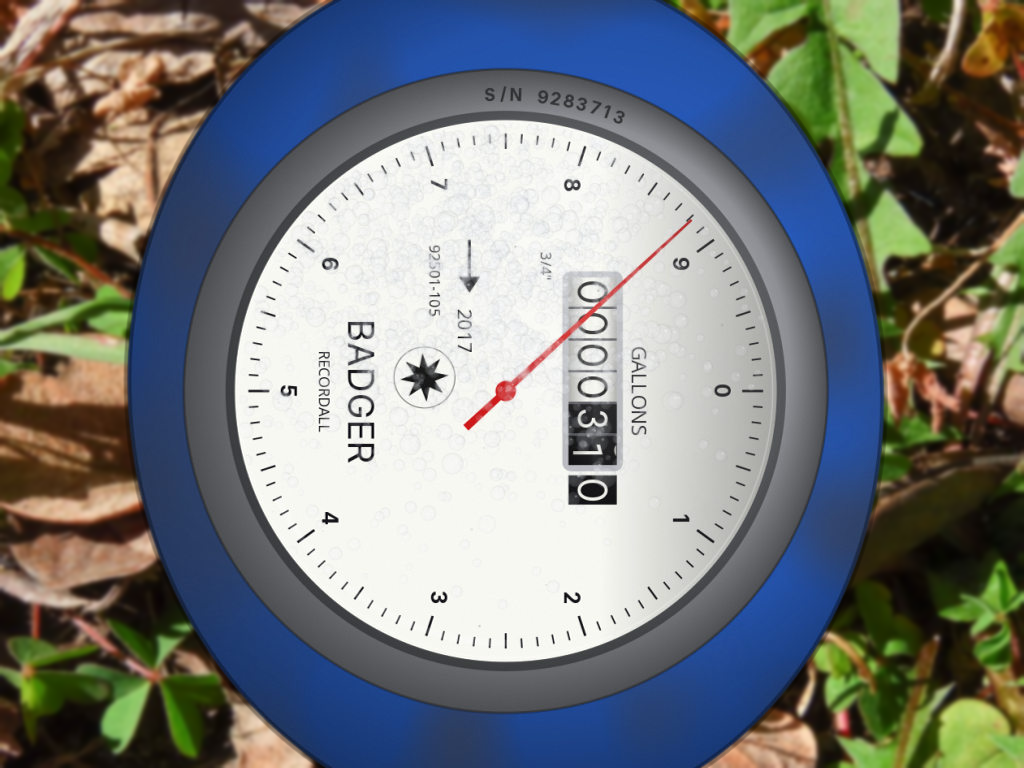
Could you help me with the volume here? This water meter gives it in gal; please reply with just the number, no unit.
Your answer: 308.8
